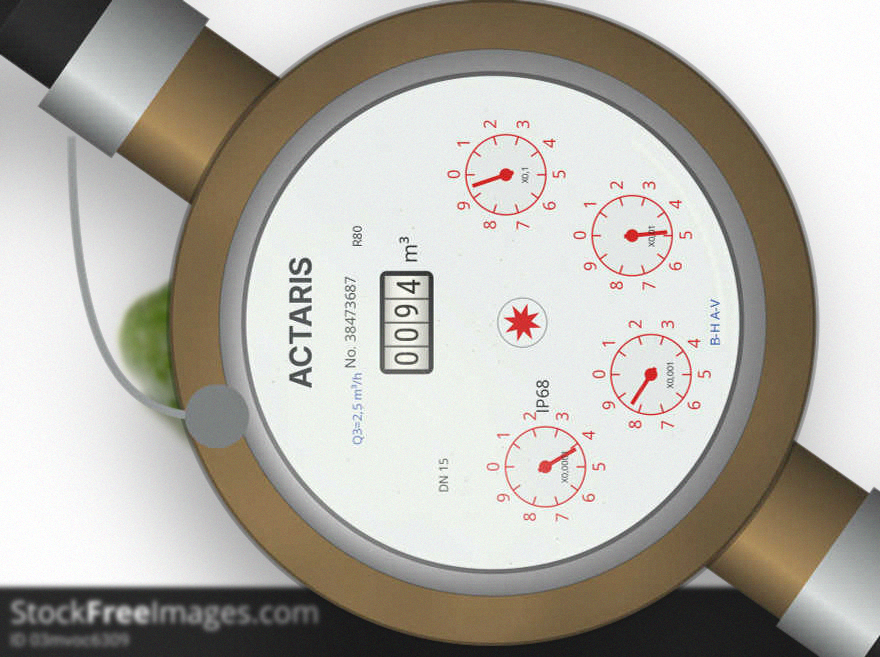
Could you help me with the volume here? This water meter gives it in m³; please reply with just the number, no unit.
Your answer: 93.9484
